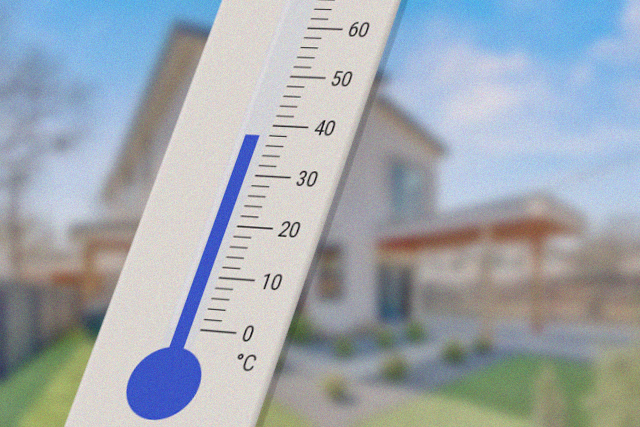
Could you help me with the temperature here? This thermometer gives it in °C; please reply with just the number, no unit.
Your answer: 38
